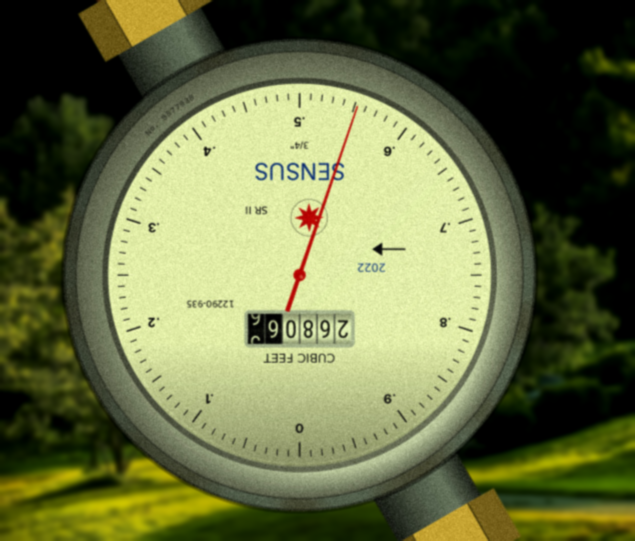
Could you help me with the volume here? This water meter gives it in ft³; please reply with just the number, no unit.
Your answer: 268065.55
